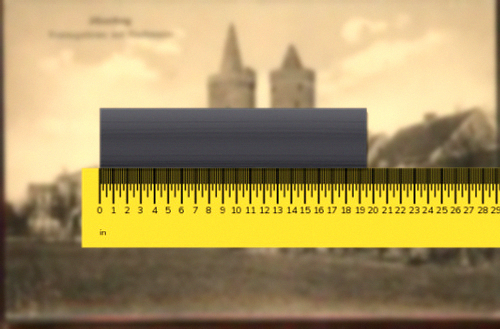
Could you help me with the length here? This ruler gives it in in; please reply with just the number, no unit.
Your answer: 19.5
